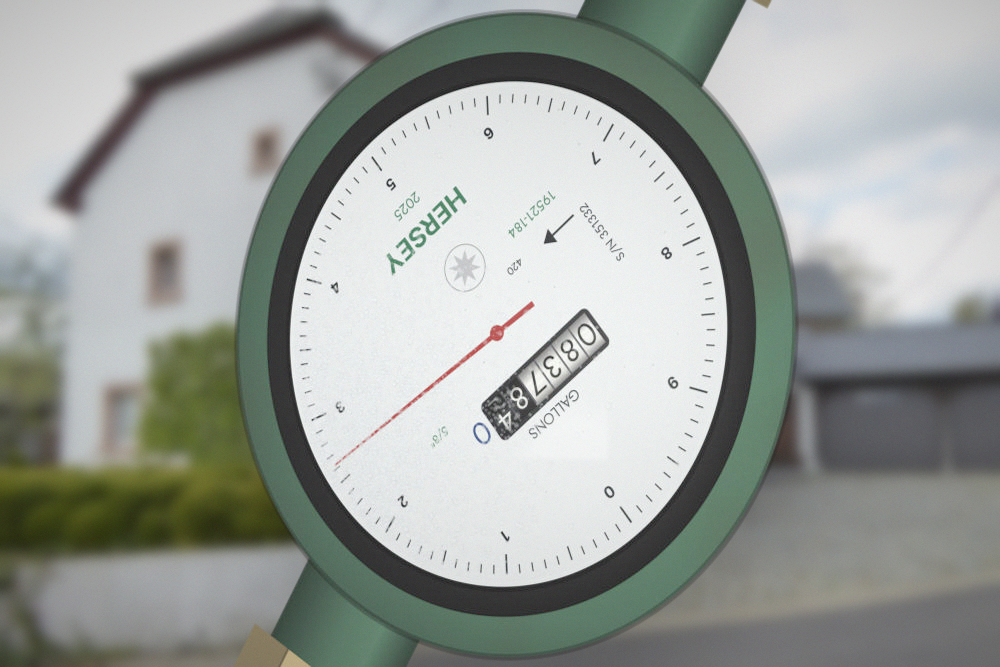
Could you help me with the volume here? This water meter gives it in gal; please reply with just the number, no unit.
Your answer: 837842.6
